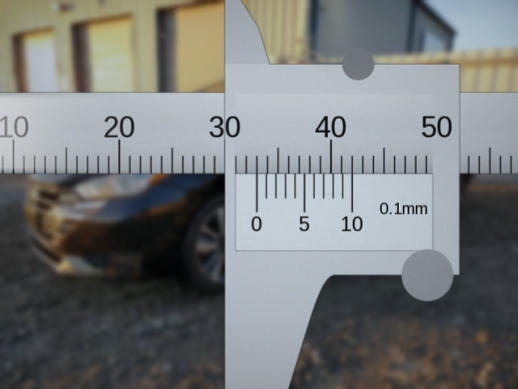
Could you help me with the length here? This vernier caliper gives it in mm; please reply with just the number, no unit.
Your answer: 33.0
